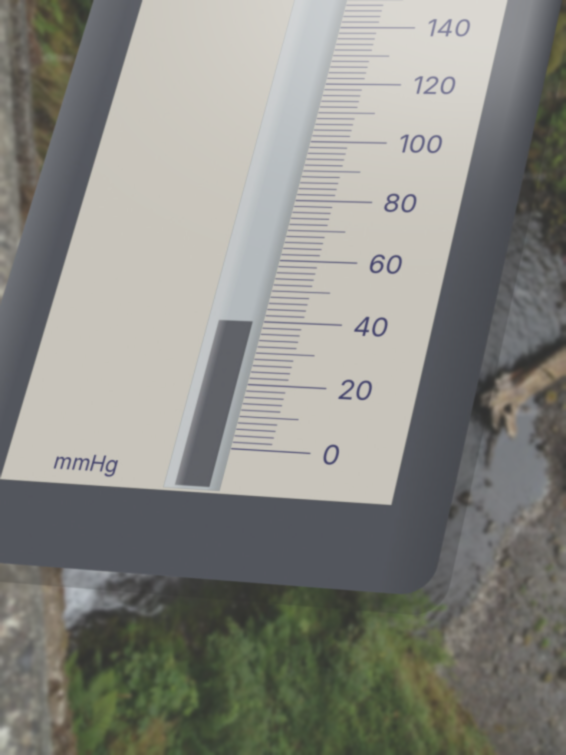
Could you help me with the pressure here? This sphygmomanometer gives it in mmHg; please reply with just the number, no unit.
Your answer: 40
